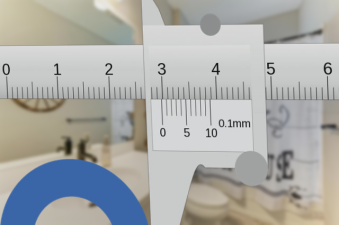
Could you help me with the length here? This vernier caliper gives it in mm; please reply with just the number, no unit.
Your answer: 29.8
